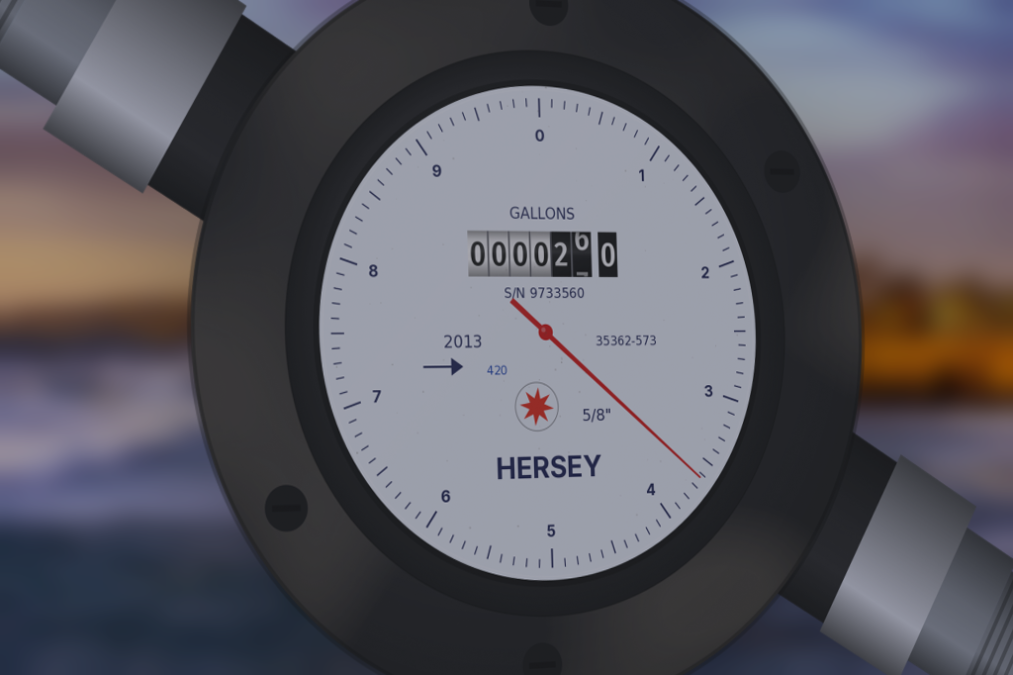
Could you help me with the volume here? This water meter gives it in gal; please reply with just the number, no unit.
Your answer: 263.6
